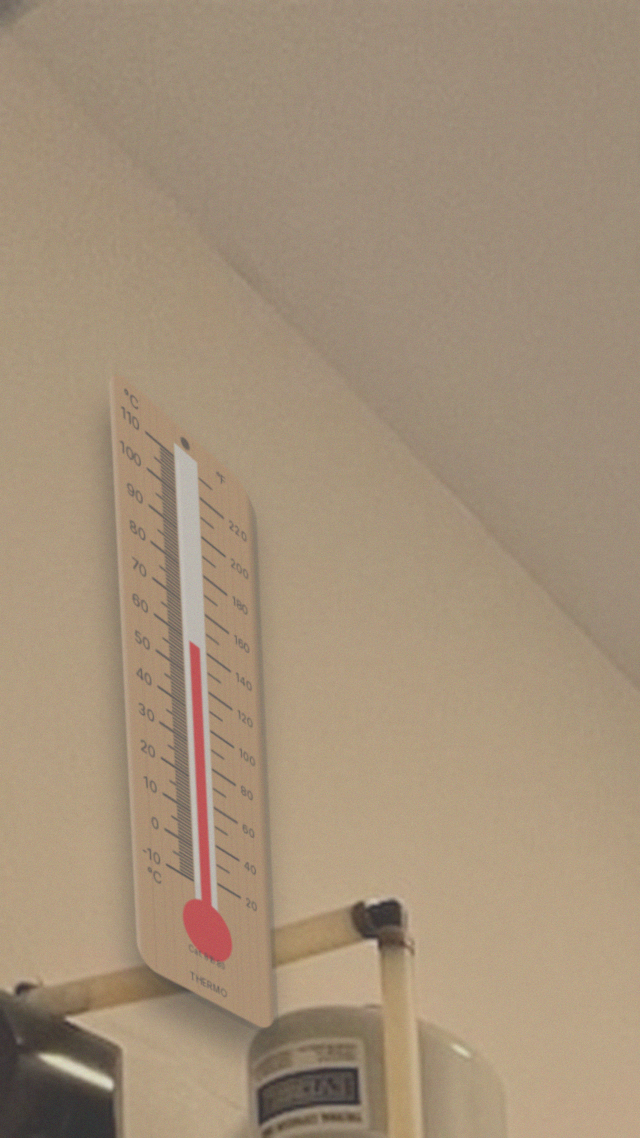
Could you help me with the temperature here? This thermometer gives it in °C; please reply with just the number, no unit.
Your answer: 60
